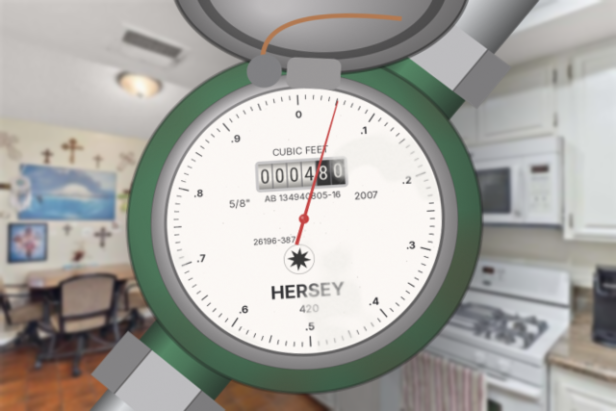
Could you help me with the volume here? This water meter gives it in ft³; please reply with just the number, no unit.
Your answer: 480.05
